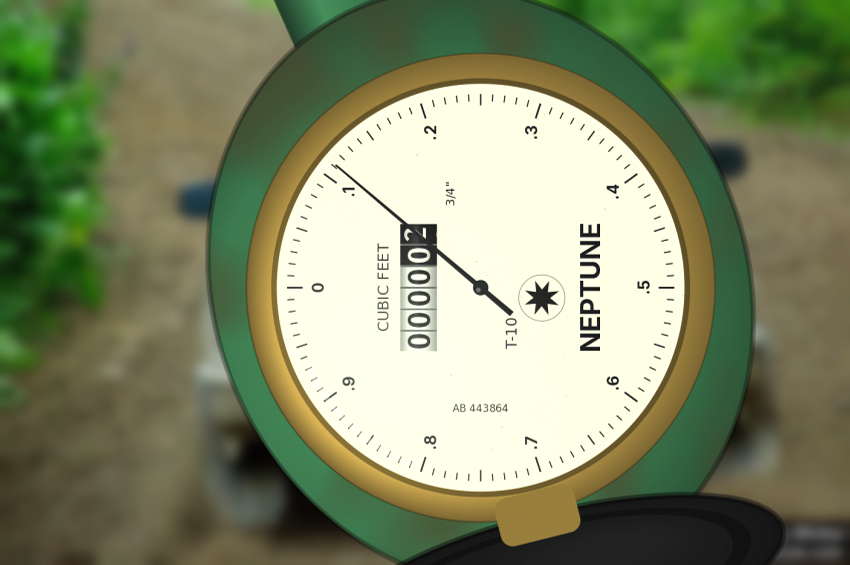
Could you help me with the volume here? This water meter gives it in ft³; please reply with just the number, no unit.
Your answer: 2.11
